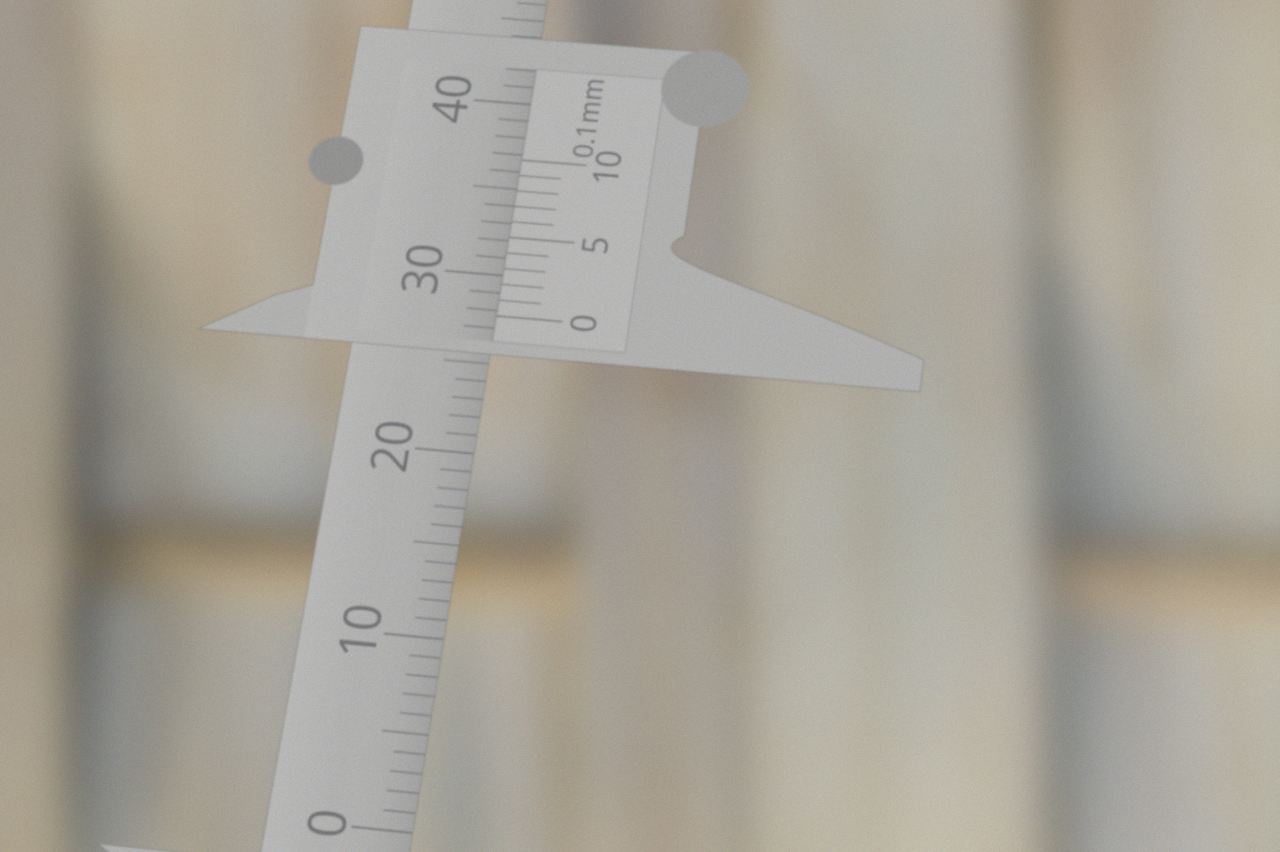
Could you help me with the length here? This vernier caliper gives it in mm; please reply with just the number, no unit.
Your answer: 27.7
